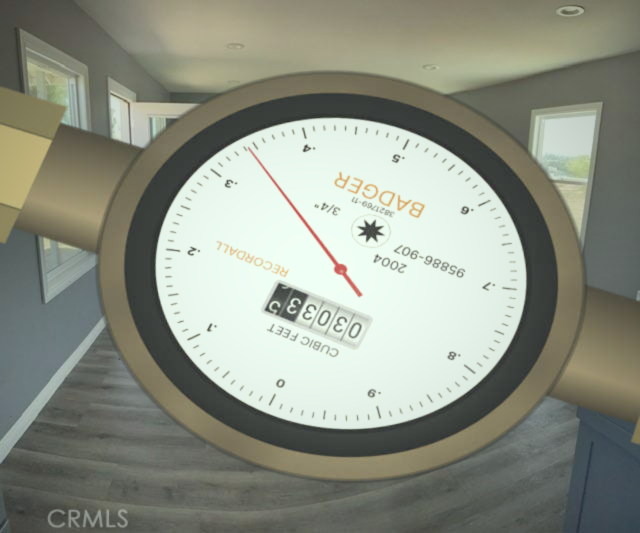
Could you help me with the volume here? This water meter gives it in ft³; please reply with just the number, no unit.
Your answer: 30335.34
